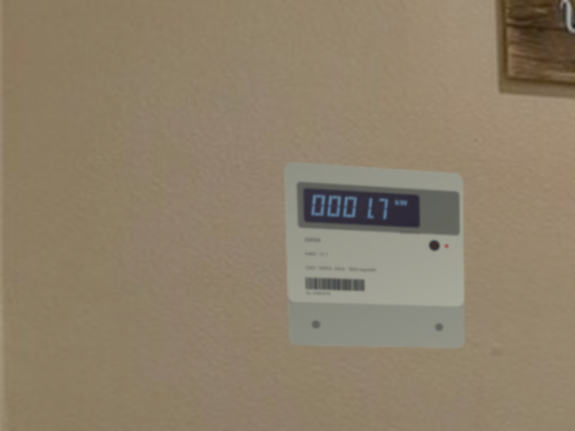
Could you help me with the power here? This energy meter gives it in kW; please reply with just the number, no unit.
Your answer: 1.7
